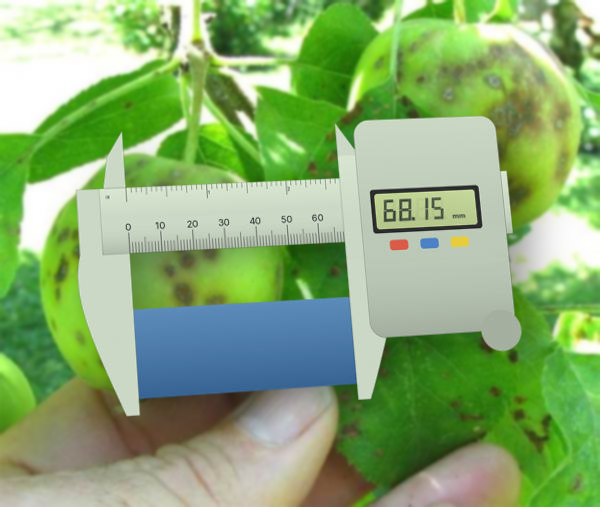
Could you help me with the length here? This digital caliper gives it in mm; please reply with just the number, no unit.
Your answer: 68.15
